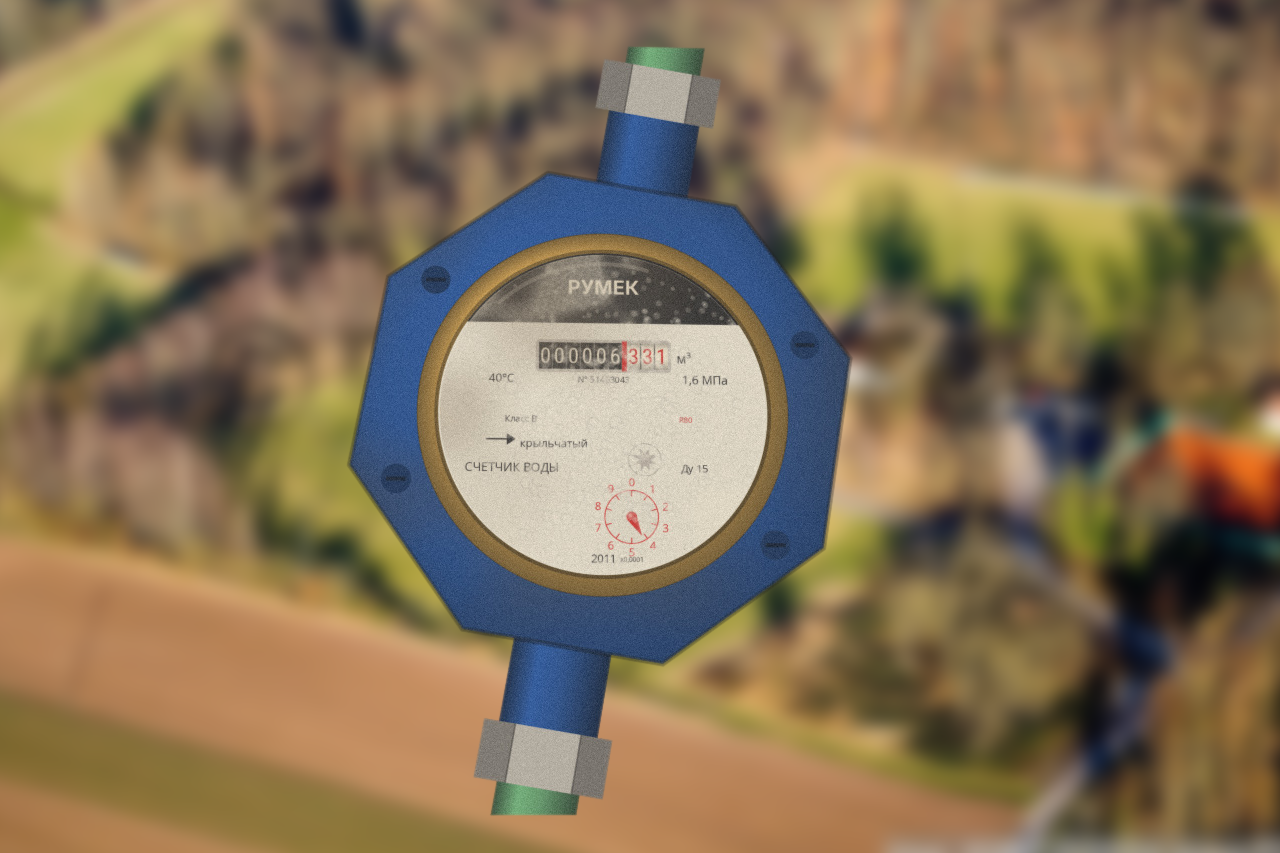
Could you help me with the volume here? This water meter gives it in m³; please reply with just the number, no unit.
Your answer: 6.3314
